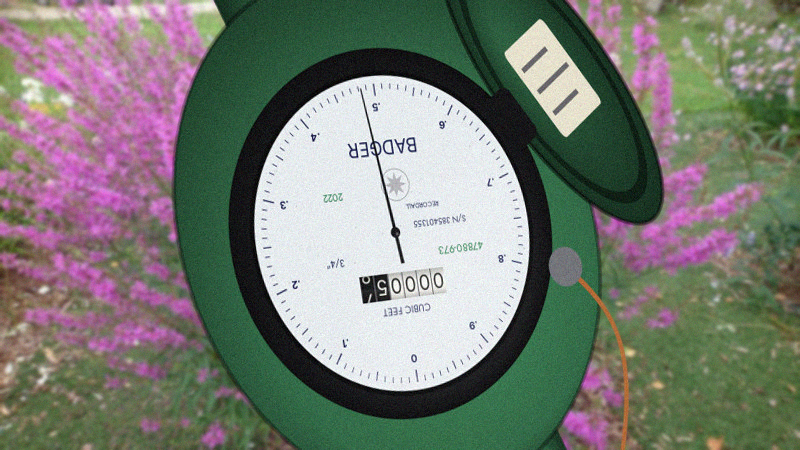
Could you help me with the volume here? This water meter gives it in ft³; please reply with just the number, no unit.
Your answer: 57.48
